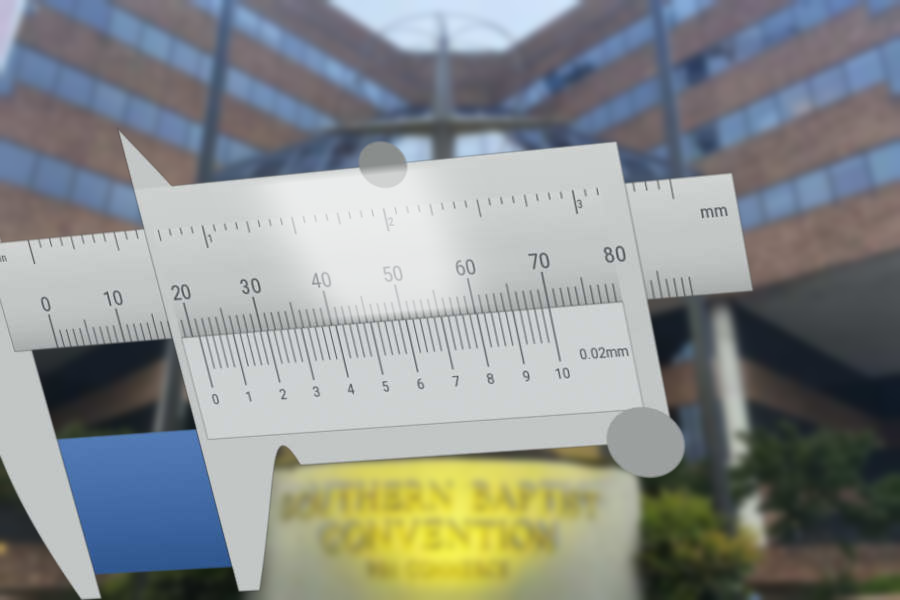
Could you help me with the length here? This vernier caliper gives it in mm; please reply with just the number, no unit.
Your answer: 21.0
